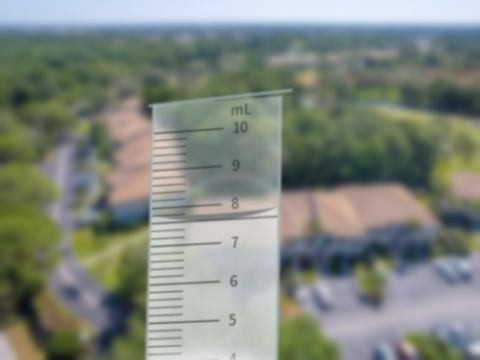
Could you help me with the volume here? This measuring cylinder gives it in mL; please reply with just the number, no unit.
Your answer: 7.6
